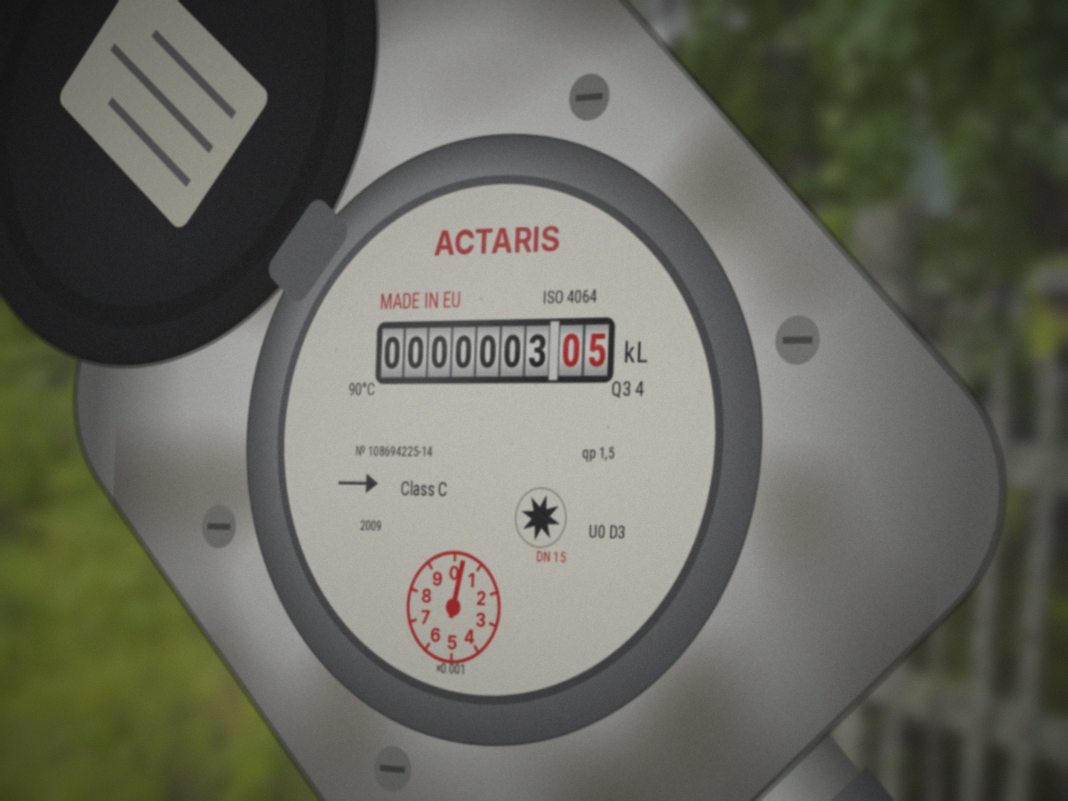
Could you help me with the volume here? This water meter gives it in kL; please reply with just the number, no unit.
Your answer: 3.050
